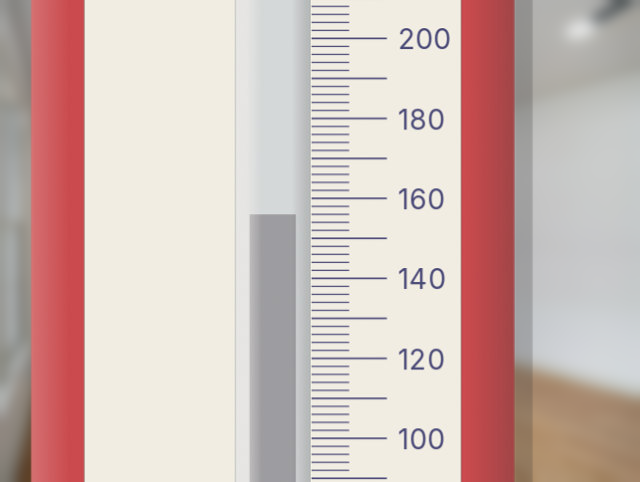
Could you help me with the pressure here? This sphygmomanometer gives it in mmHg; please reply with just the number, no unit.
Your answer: 156
